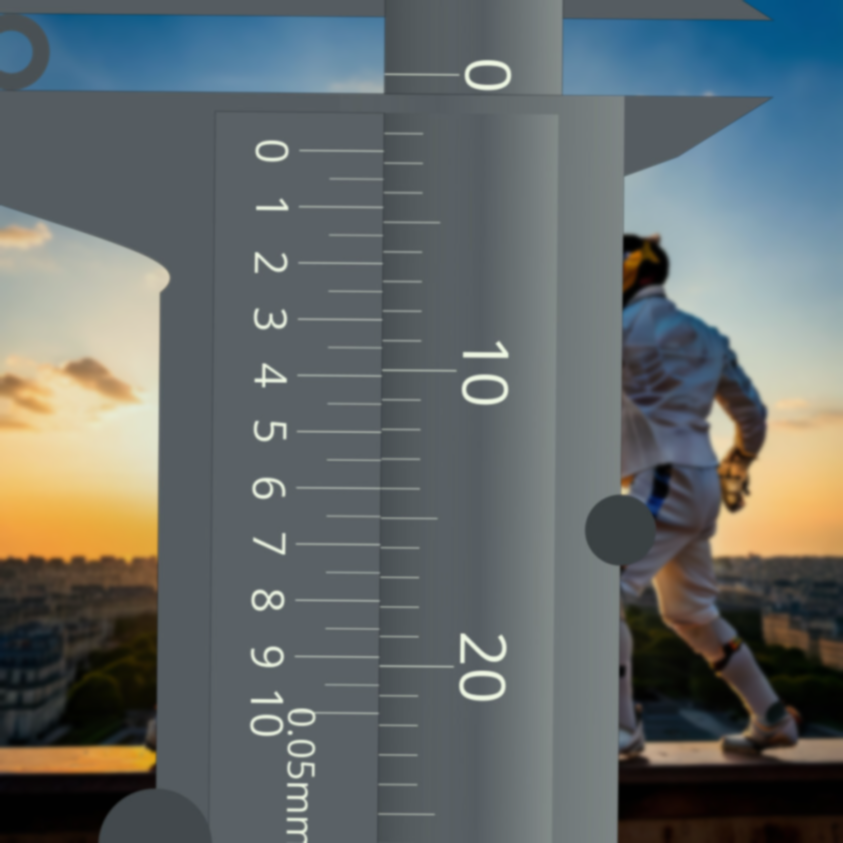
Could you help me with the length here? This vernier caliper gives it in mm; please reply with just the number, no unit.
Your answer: 2.60
